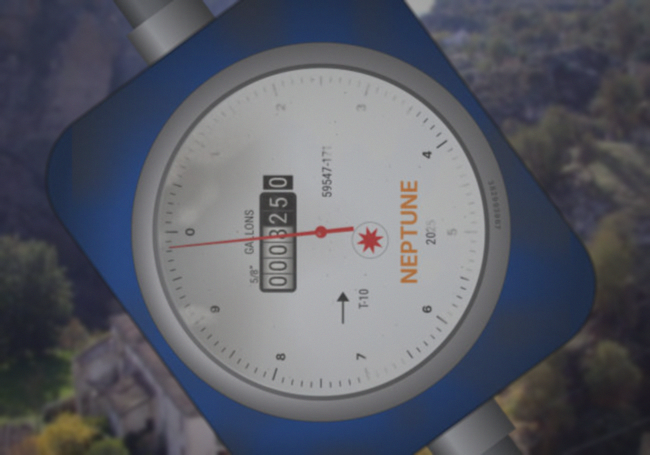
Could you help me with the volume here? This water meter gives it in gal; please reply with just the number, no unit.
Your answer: 8249.8
